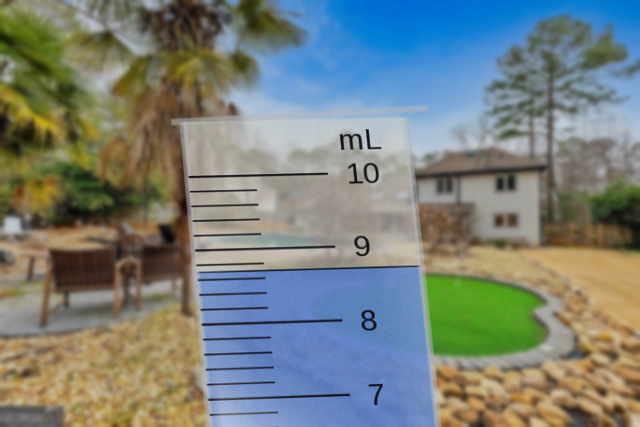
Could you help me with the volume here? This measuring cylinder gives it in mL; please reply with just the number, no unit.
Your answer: 8.7
